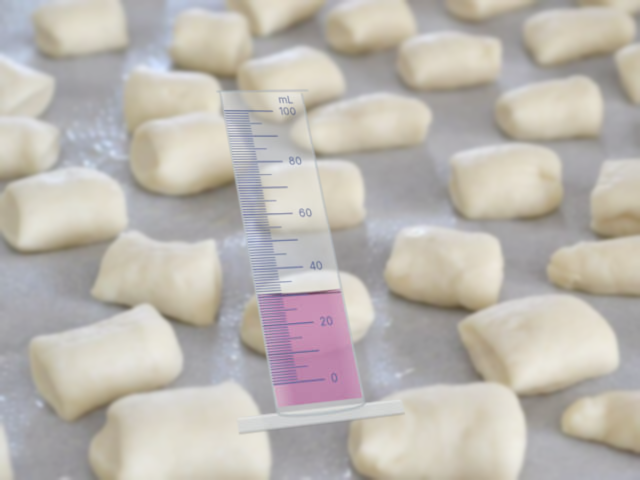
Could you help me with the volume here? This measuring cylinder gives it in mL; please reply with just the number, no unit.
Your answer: 30
